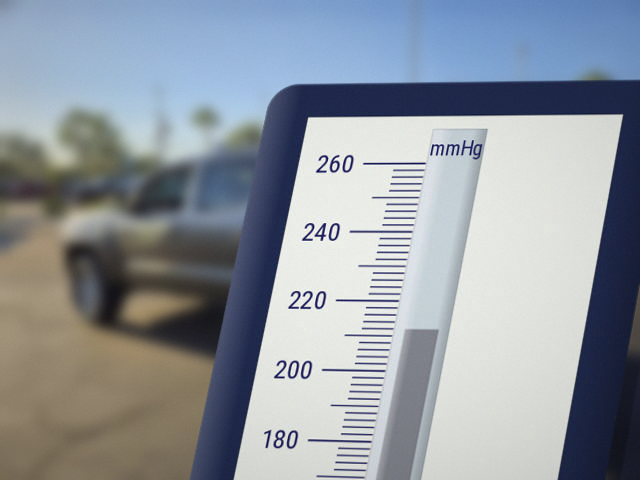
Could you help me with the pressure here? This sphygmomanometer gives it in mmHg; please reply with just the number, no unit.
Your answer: 212
